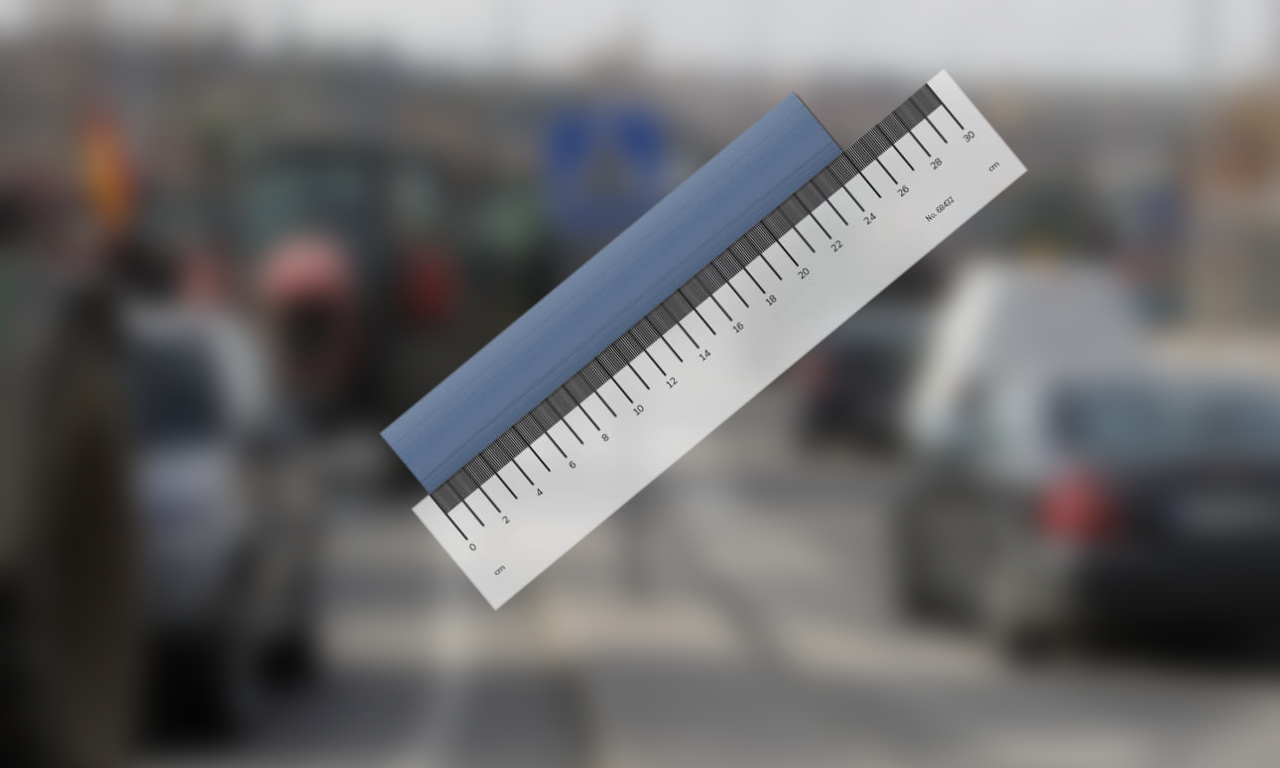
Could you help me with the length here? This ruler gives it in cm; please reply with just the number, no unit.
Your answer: 25
